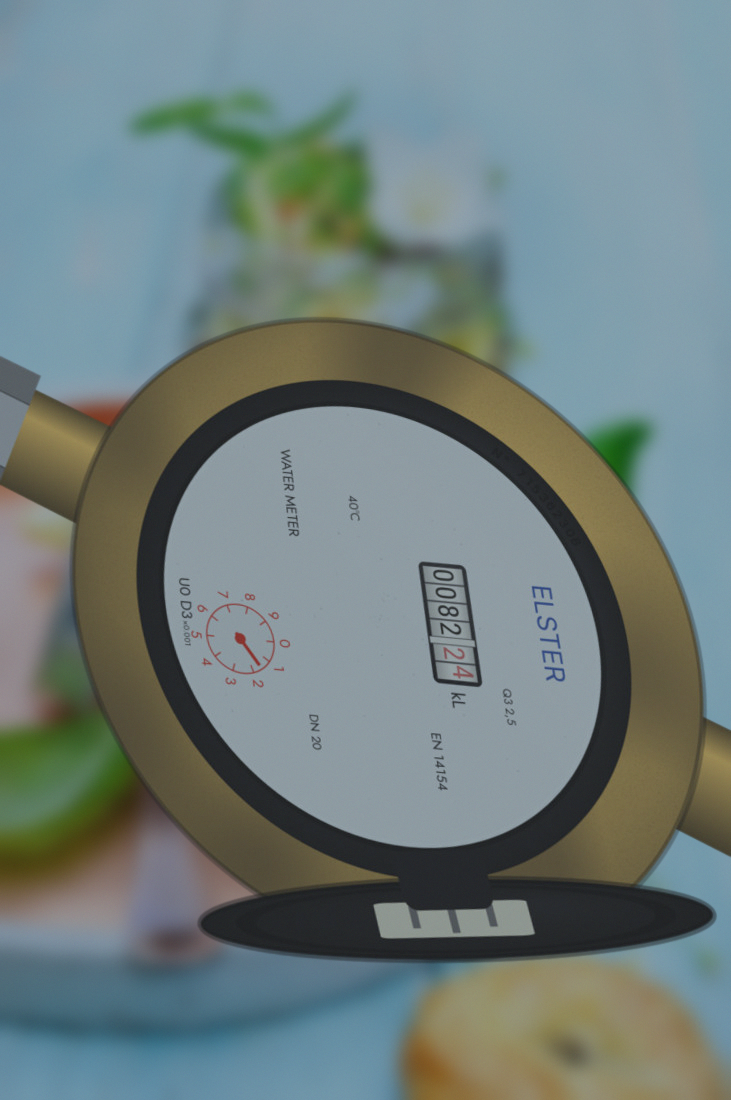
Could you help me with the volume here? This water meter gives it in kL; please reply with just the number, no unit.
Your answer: 82.241
